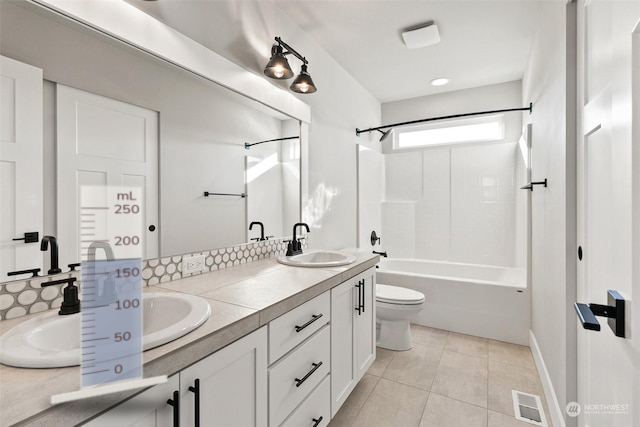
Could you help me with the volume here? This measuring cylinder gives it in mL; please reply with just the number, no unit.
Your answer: 170
